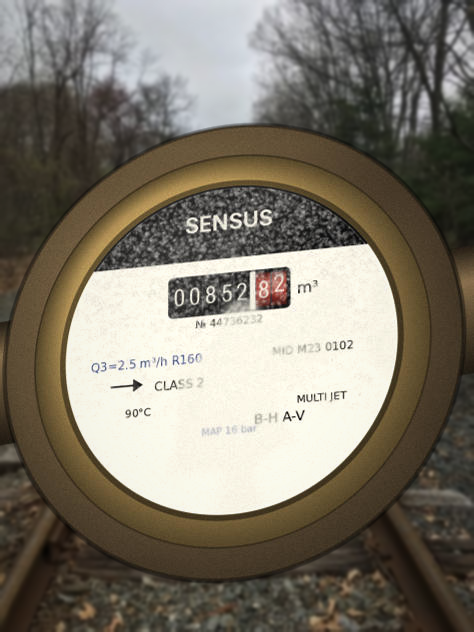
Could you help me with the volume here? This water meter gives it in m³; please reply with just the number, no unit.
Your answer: 852.82
